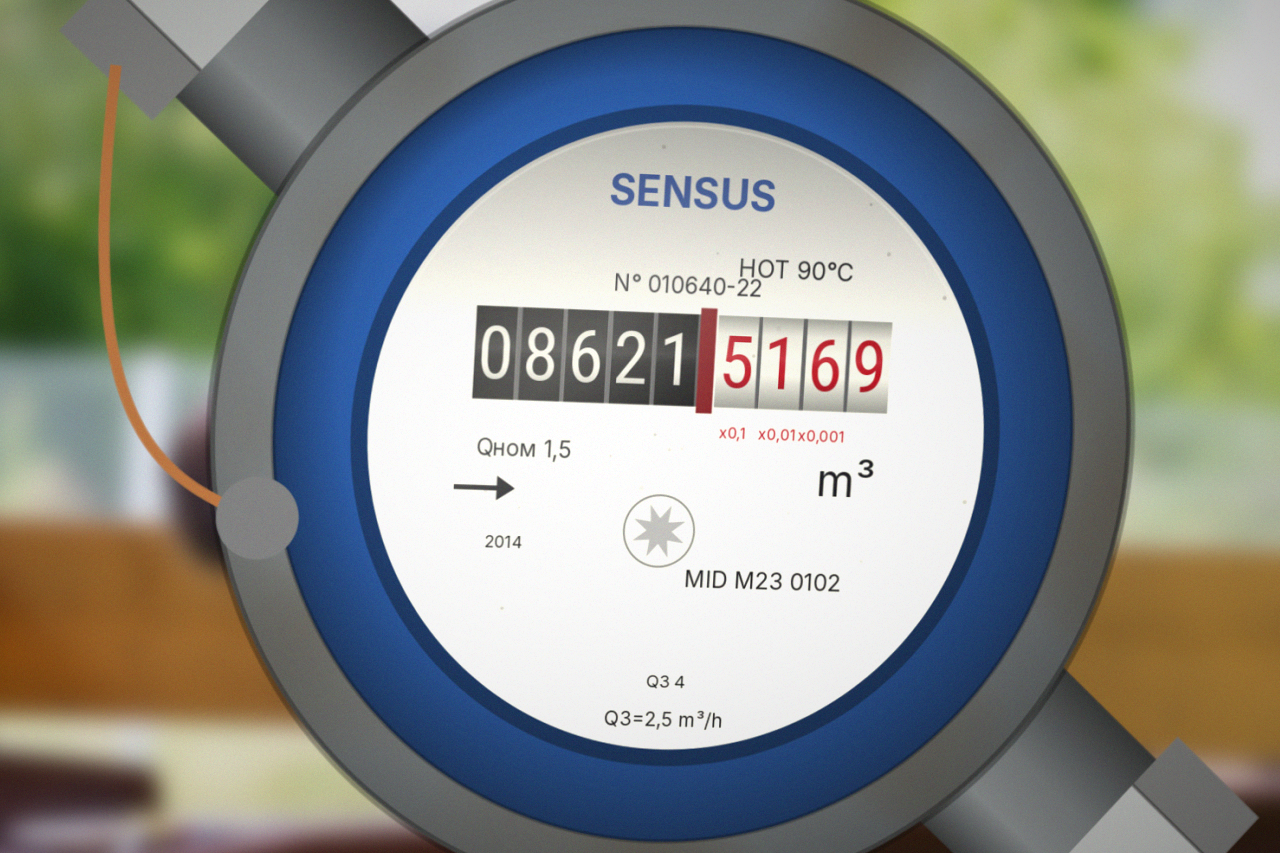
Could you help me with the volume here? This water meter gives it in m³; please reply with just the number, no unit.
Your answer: 8621.5169
